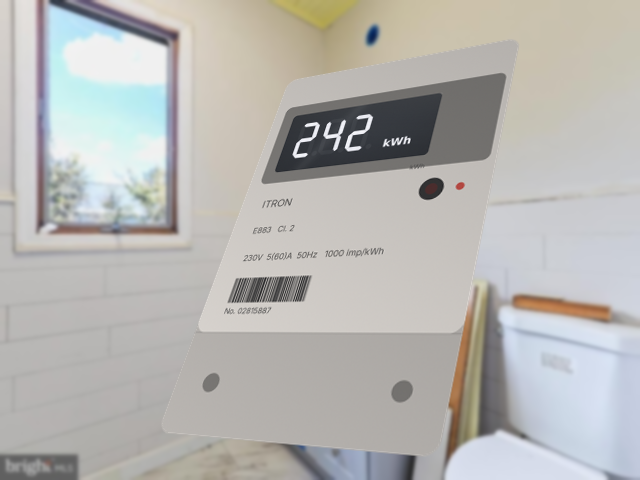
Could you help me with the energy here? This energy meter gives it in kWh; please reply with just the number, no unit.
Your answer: 242
